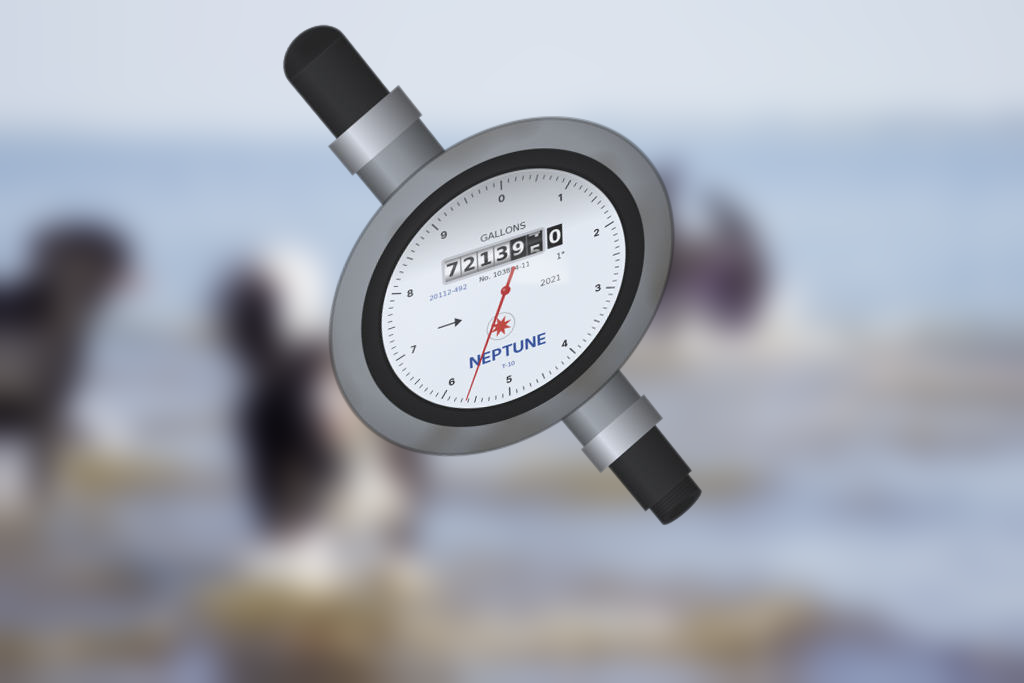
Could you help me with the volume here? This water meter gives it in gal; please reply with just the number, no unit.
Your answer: 7213945.6
